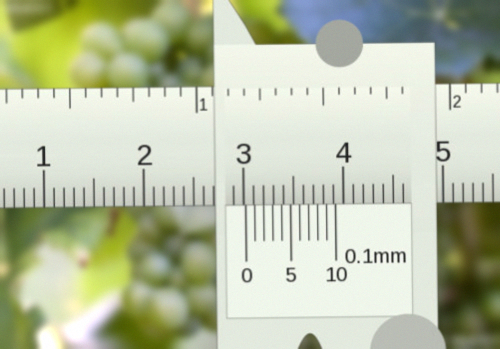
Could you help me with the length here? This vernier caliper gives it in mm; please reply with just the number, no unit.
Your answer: 30.2
